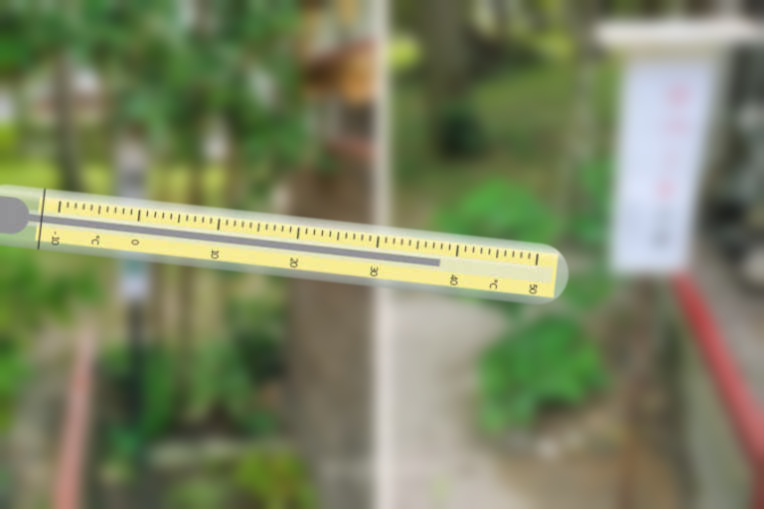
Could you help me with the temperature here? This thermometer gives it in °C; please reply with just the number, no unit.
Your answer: 38
